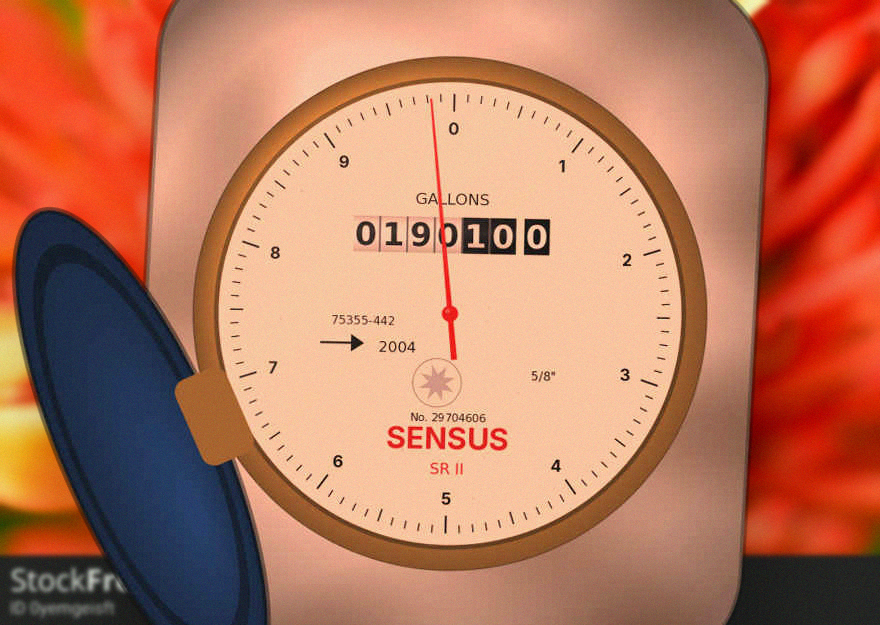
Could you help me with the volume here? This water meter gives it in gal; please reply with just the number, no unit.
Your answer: 190099.8
